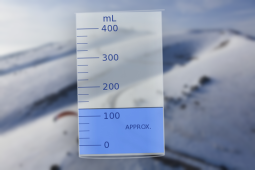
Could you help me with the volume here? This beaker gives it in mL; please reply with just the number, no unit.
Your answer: 125
